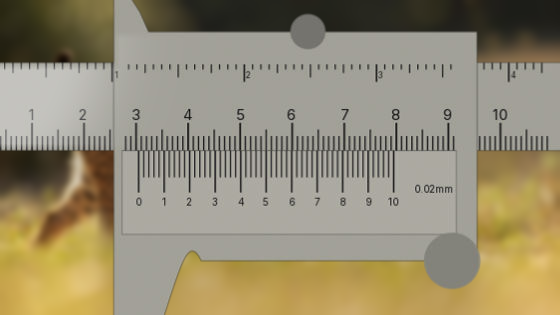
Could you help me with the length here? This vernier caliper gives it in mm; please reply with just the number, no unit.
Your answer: 30.5
